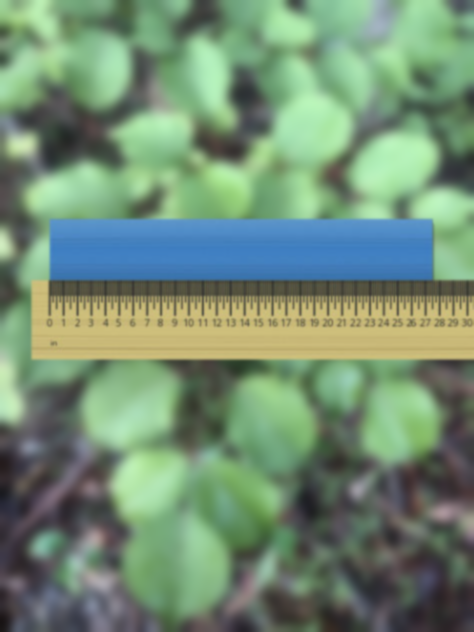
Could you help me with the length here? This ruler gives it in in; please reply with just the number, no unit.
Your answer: 27.5
